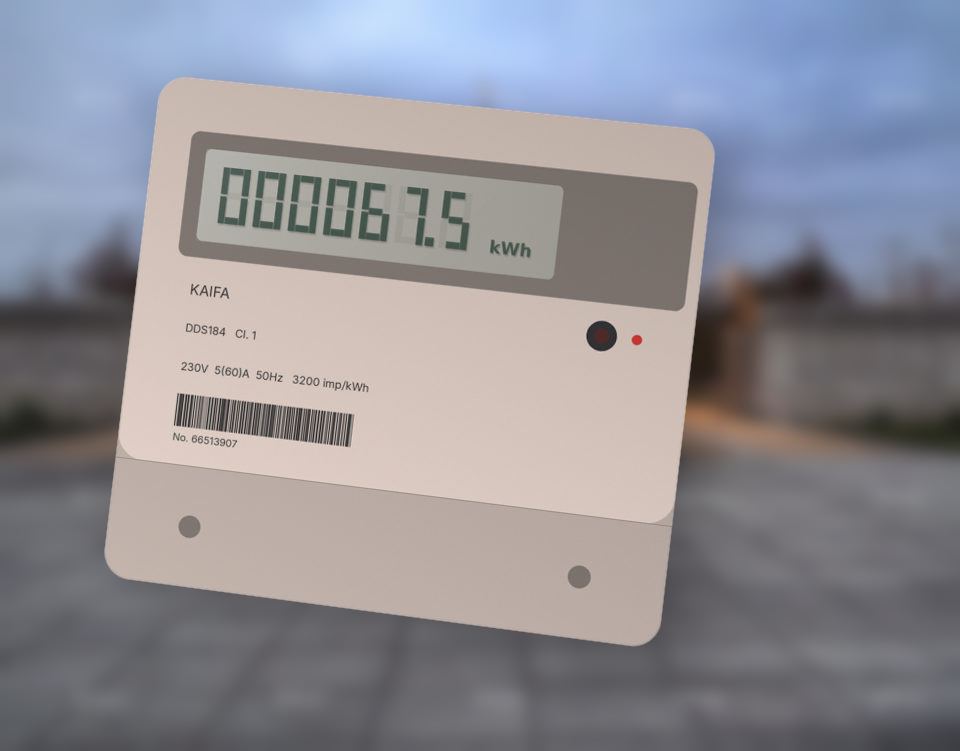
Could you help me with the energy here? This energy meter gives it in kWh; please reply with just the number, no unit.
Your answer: 67.5
